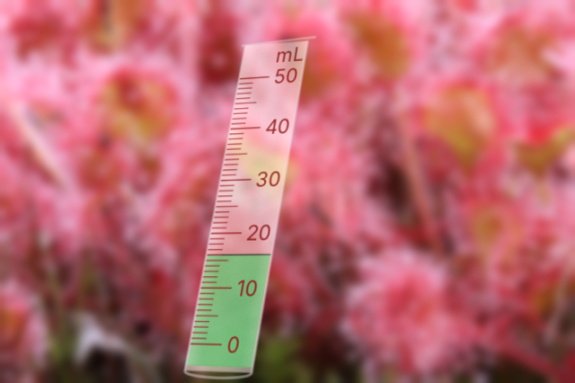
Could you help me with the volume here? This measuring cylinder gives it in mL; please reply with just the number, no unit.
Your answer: 16
